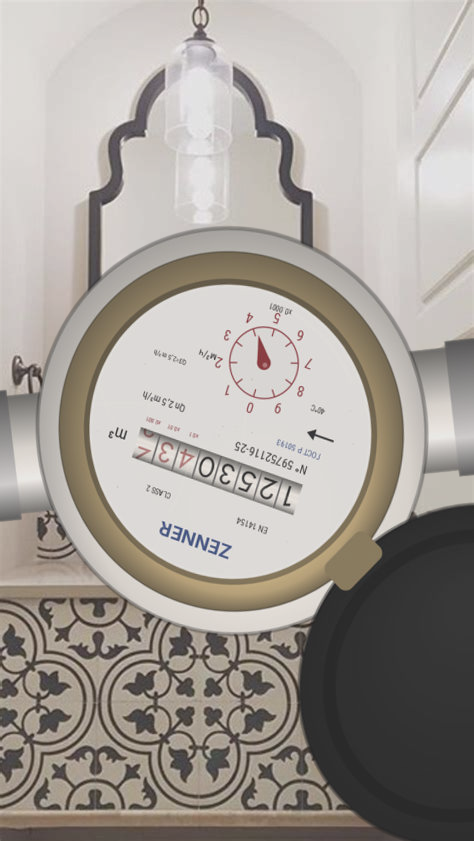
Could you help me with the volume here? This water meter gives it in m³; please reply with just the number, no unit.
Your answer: 12530.4324
